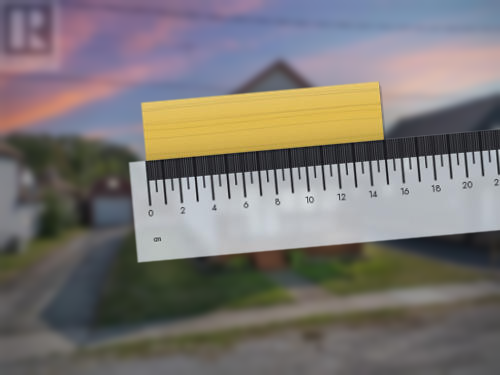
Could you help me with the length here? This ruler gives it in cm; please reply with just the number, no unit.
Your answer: 15
